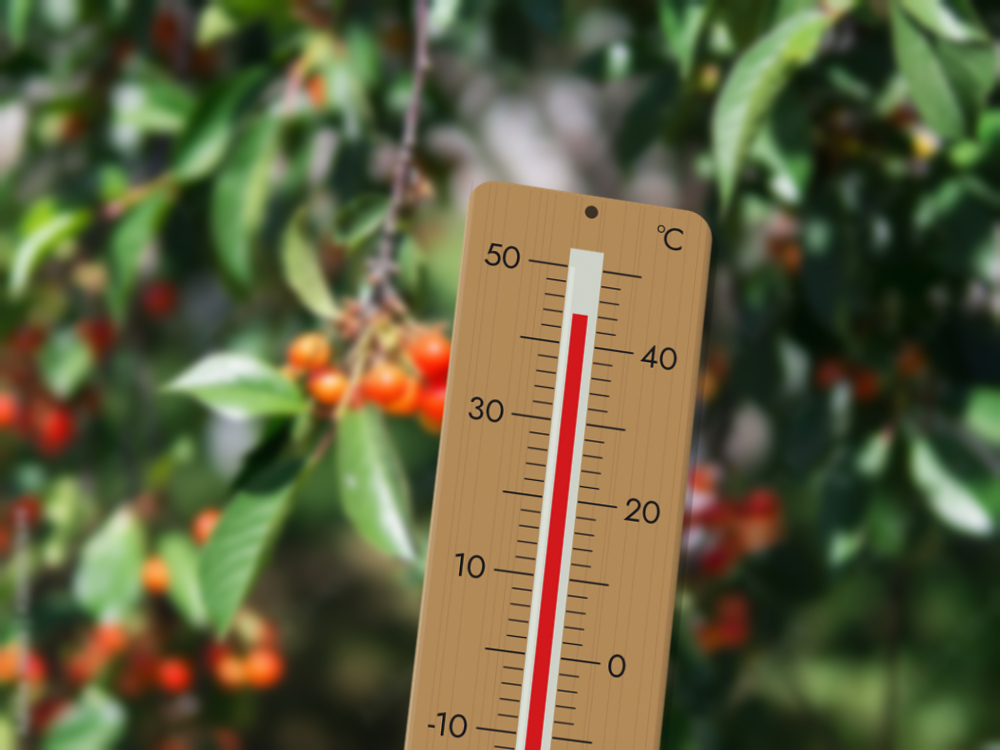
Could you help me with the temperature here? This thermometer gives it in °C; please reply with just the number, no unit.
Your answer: 44
